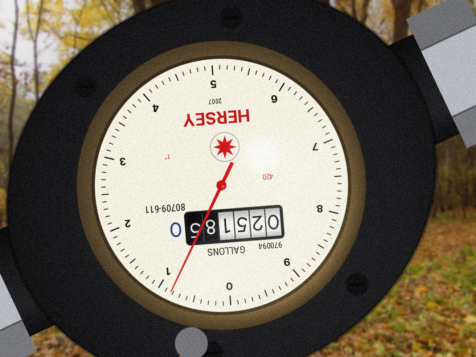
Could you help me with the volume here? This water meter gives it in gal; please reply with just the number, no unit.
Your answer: 251850.8
